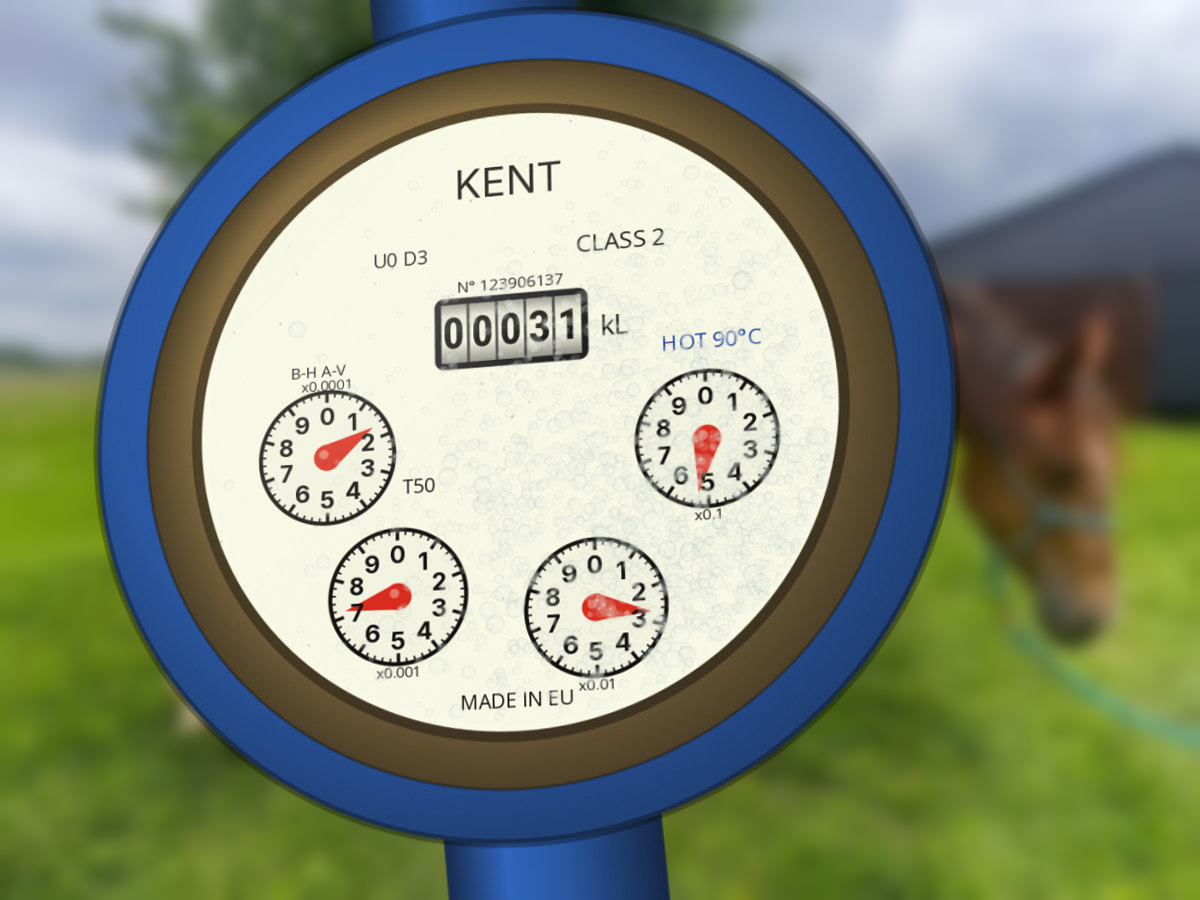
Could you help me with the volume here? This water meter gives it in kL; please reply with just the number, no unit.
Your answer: 31.5271
